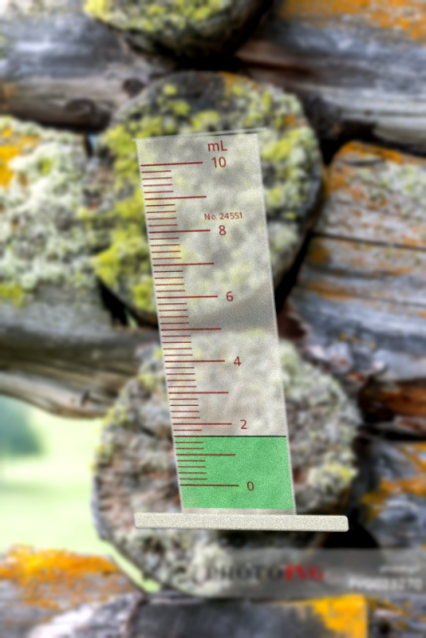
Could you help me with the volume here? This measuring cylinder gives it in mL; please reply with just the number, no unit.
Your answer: 1.6
